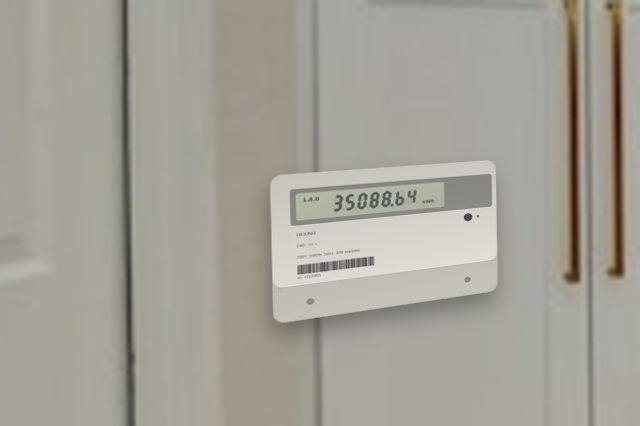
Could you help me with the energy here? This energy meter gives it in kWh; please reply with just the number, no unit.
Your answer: 35088.64
